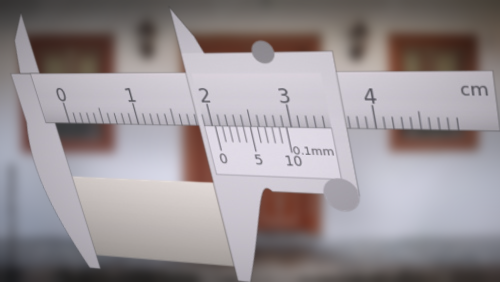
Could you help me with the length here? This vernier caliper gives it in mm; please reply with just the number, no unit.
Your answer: 20.4
